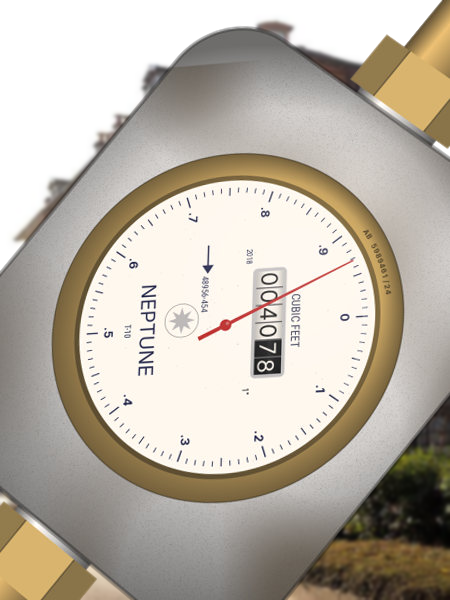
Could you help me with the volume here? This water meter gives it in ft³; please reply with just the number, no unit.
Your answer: 4077.93
